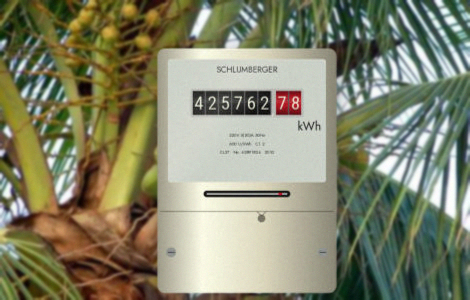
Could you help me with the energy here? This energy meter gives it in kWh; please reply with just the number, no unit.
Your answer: 425762.78
